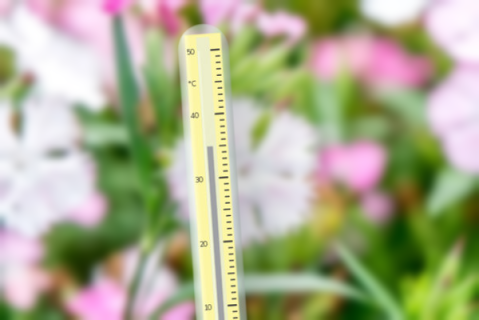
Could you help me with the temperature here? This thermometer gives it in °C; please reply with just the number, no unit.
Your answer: 35
